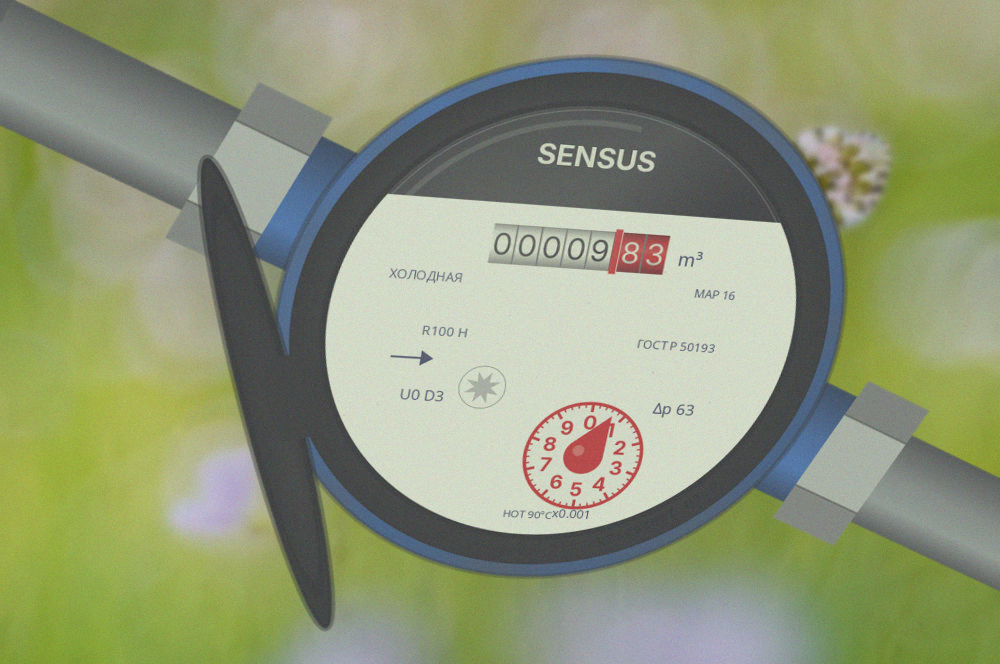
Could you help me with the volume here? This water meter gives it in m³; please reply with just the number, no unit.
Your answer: 9.830
